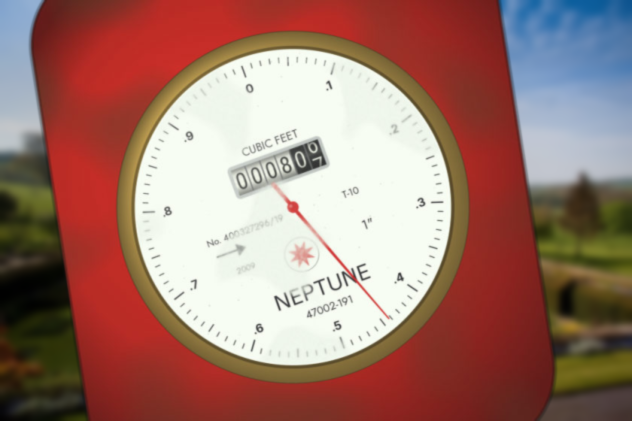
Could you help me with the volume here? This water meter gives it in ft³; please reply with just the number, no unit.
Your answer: 806.44
